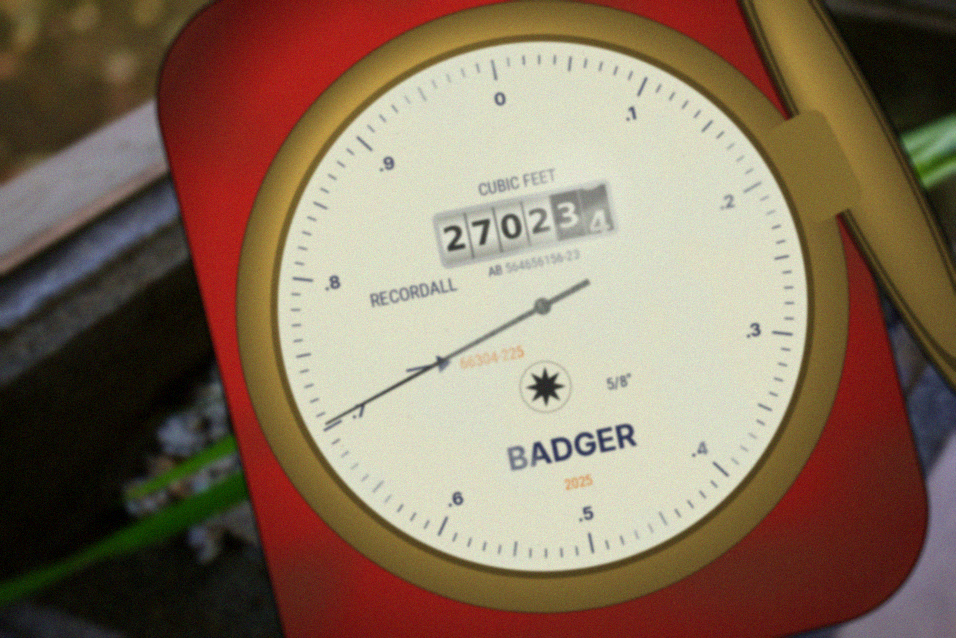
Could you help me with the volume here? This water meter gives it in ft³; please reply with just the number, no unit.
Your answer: 270233.70
